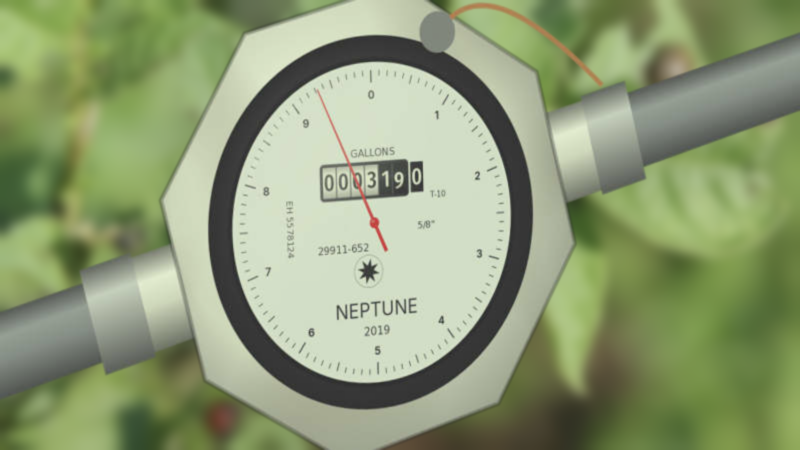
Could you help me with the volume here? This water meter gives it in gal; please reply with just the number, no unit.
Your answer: 3189.3
